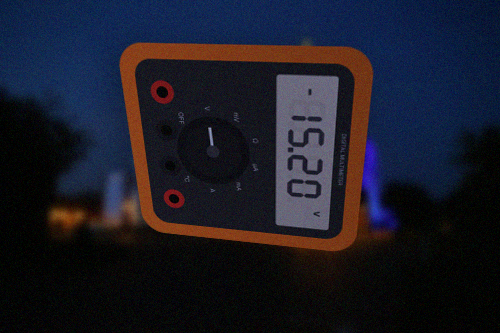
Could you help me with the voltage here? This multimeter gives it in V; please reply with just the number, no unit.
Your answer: -15.20
